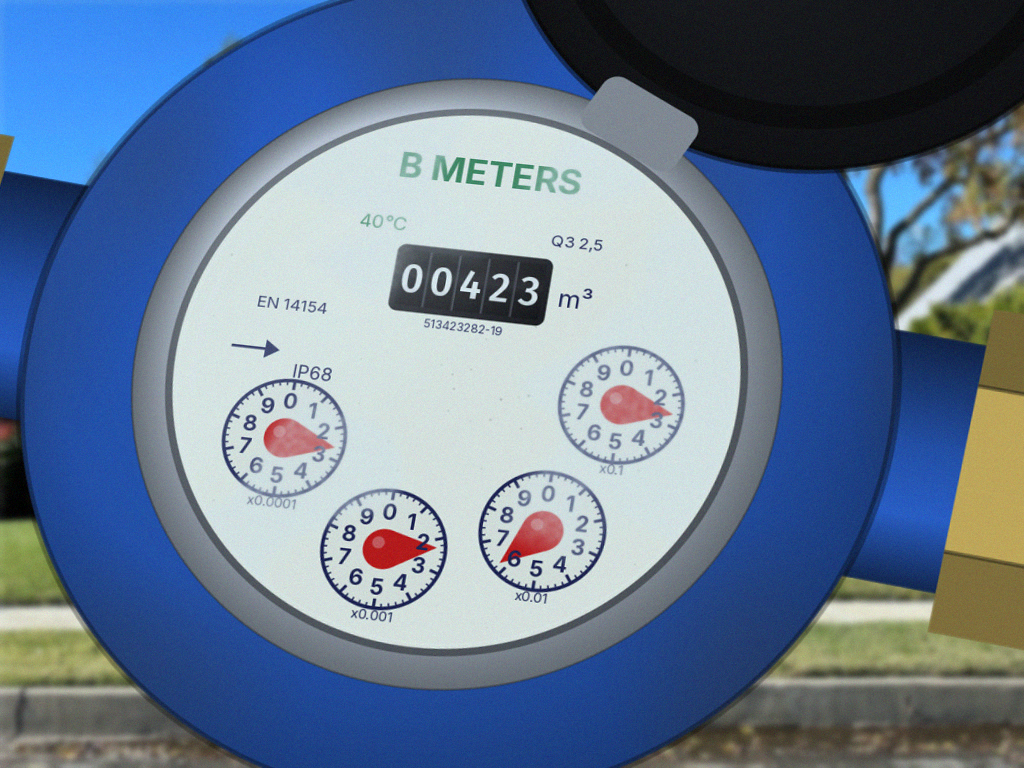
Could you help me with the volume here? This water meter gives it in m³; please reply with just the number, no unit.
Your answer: 423.2622
